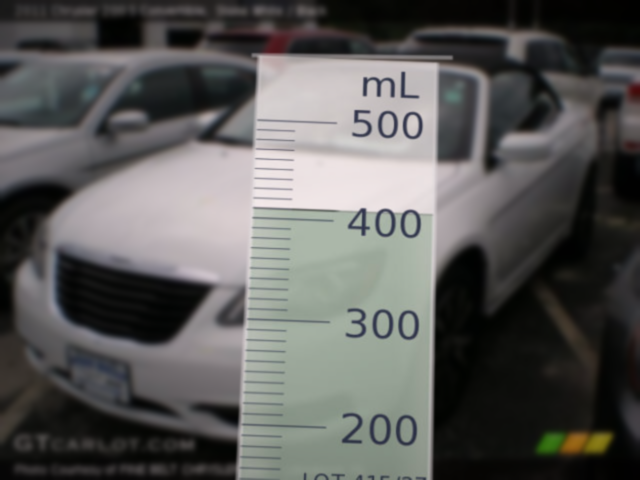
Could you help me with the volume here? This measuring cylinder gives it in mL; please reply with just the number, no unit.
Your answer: 410
